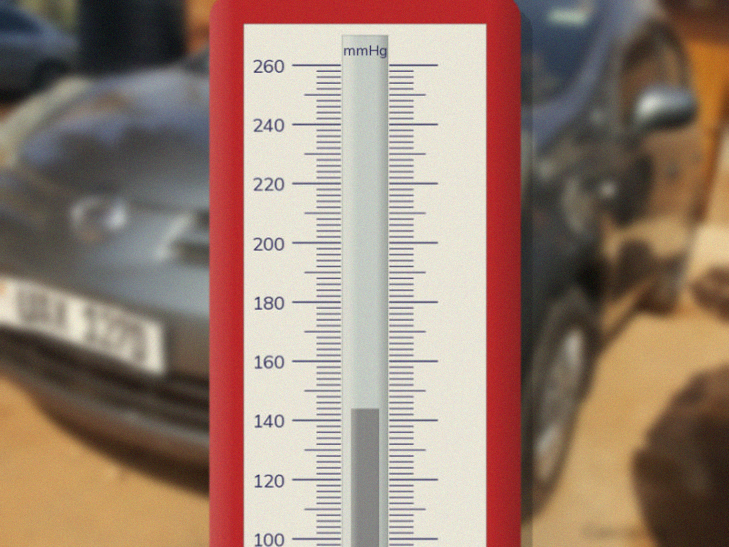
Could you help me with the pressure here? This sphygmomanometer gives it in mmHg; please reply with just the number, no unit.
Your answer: 144
